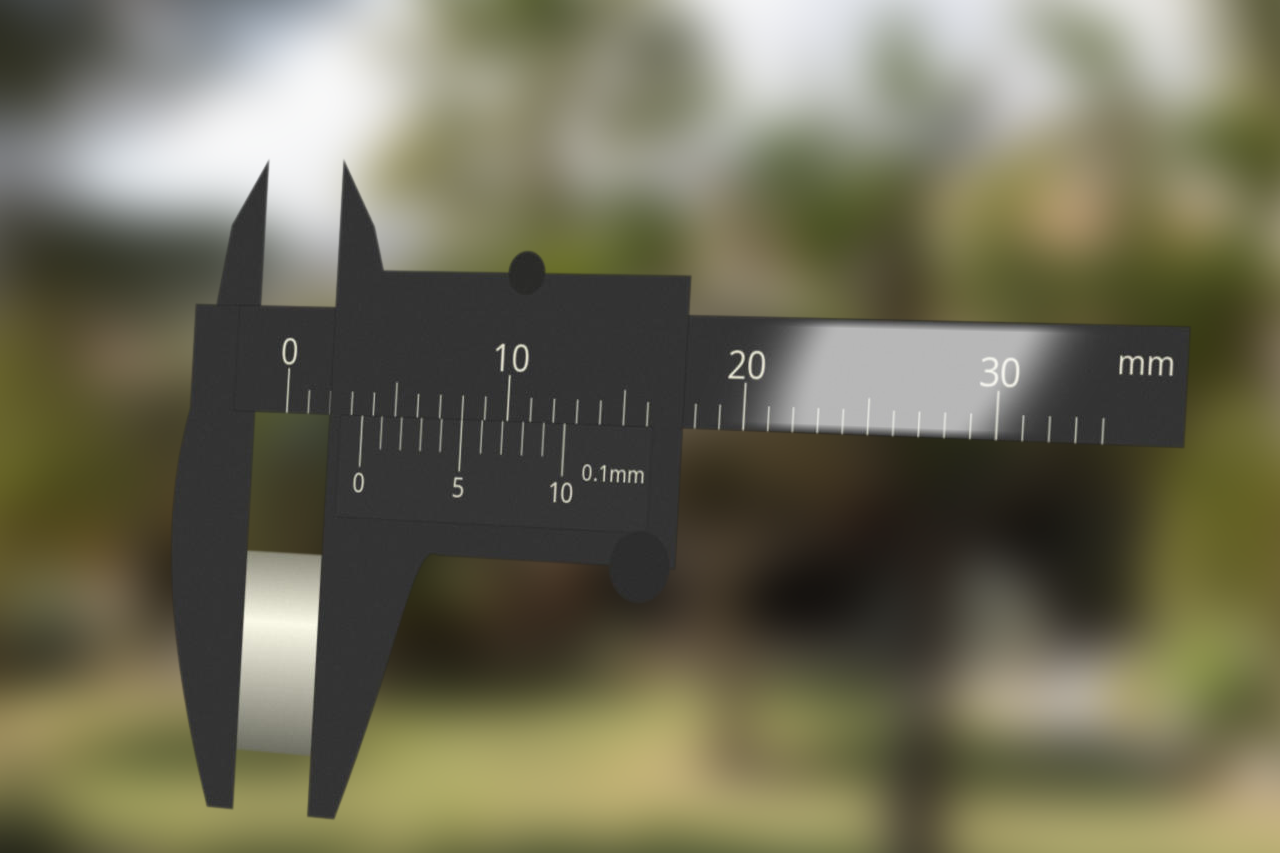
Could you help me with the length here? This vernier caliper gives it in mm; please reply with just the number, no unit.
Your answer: 3.5
